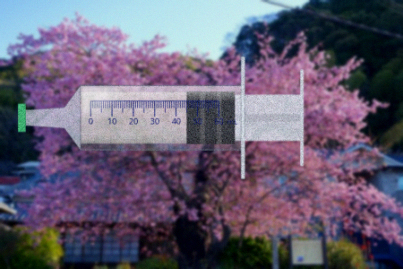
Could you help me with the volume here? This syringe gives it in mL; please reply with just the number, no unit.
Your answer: 45
